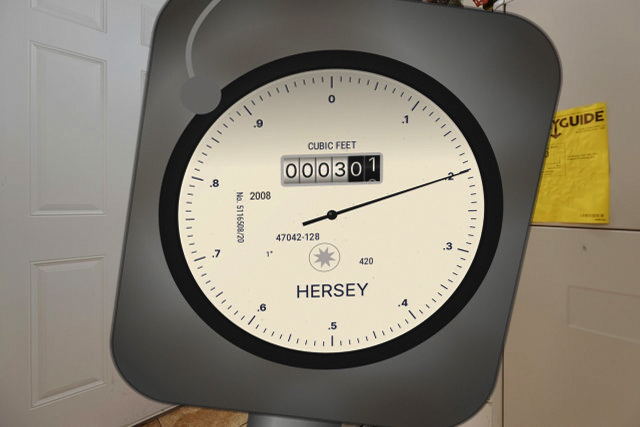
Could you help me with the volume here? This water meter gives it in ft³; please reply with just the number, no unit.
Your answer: 301.20
